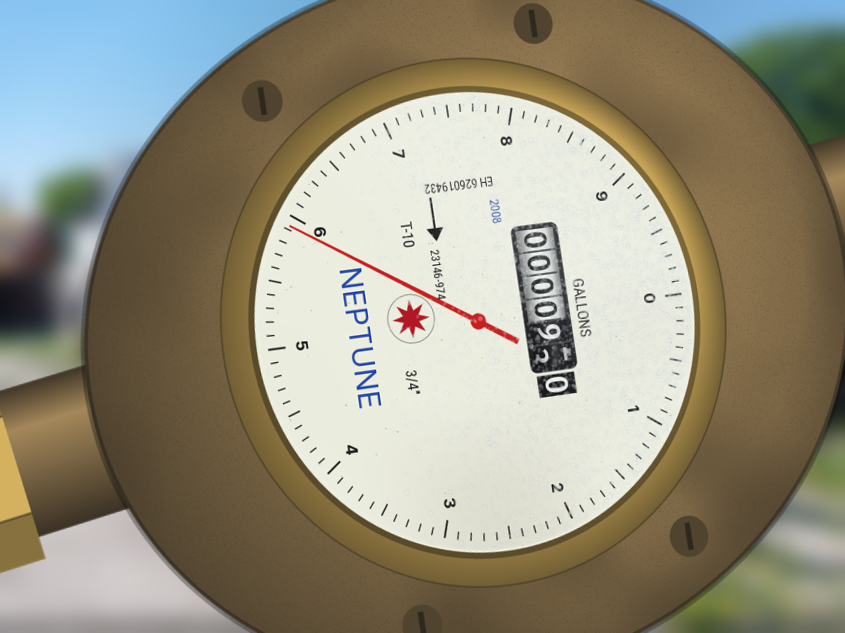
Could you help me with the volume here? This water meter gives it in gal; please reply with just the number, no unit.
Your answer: 925.9
